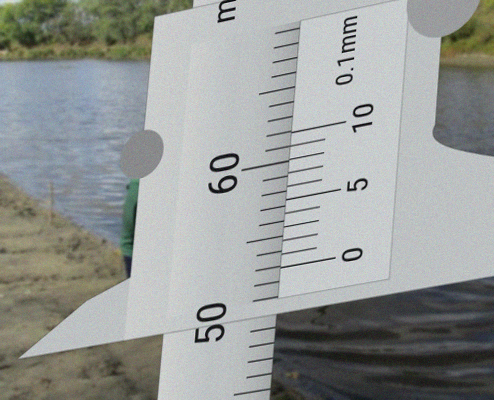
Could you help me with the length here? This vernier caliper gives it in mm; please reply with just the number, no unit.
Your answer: 52.9
